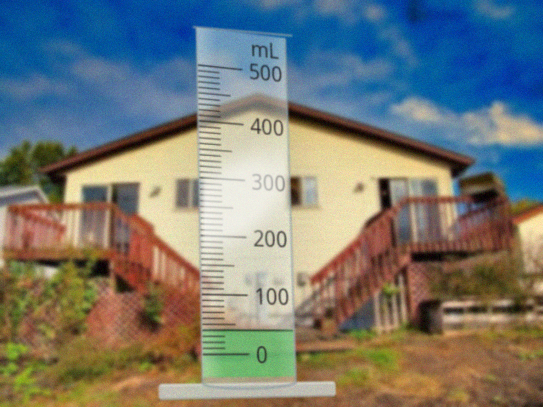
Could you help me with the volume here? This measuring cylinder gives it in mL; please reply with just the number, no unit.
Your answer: 40
